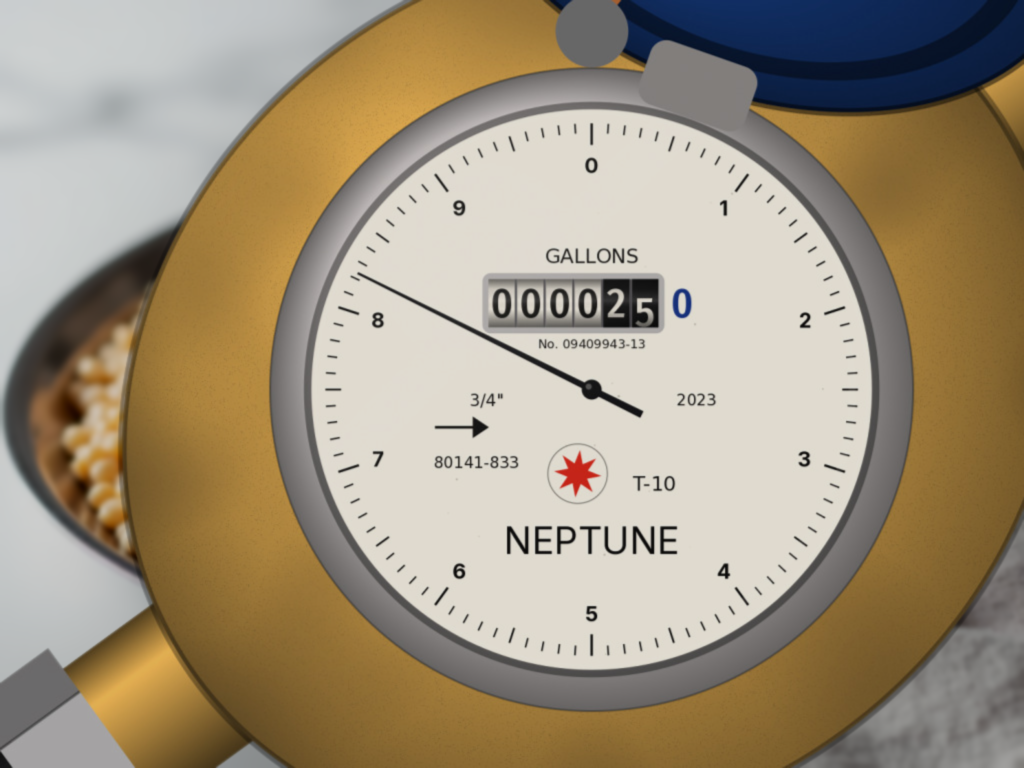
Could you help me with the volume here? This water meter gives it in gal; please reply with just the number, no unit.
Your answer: 248.2
